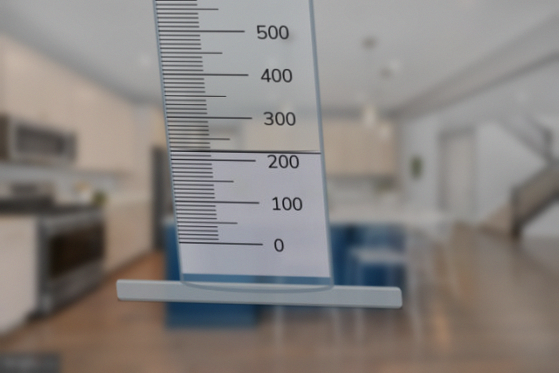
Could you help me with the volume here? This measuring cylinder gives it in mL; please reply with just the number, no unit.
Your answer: 220
